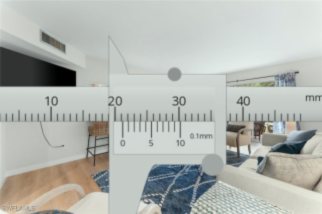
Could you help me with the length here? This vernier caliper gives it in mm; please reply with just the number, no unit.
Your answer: 21.2
